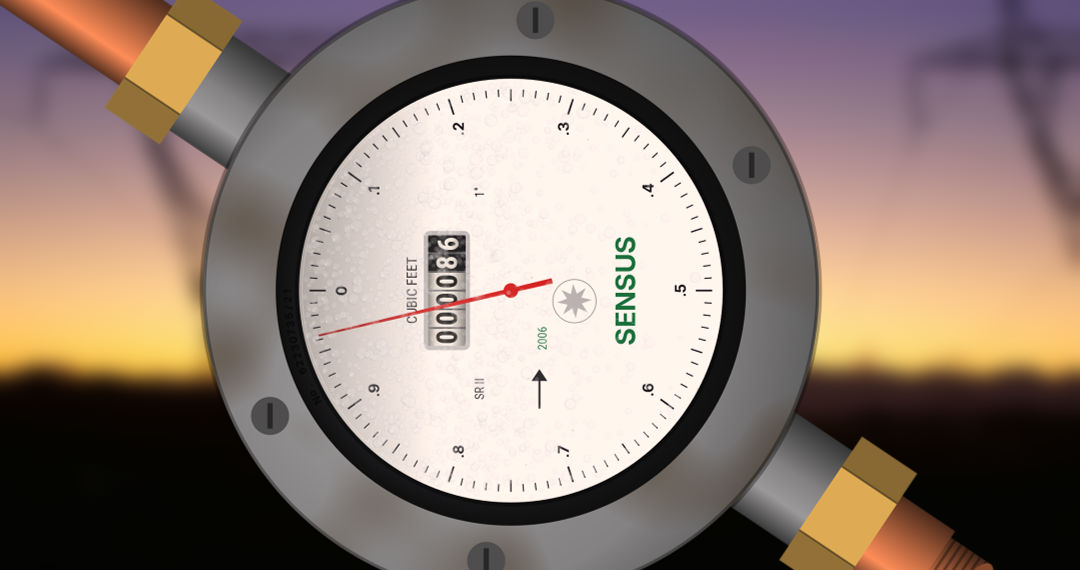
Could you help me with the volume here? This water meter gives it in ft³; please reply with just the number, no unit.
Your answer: 85.96
